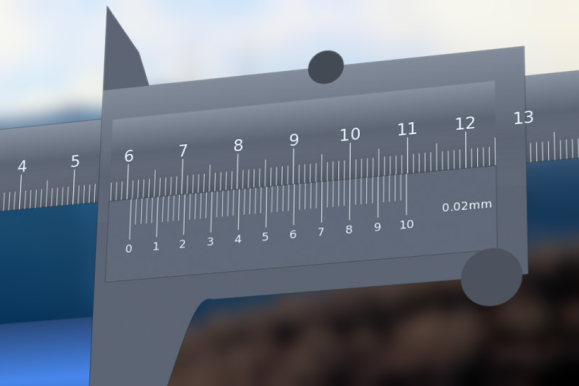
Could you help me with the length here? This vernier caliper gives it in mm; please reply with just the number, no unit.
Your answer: 60.8
